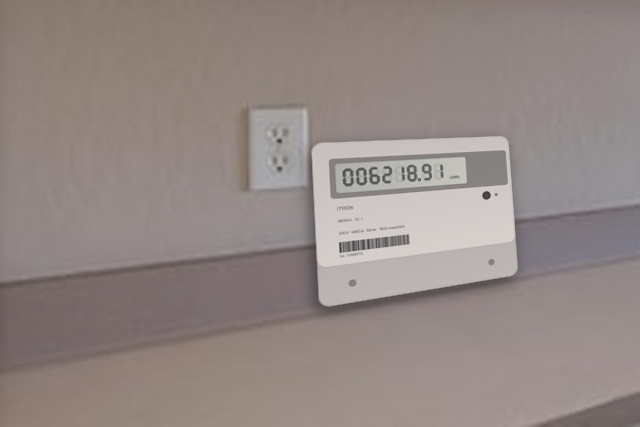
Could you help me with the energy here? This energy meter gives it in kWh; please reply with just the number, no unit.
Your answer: 6218.91
